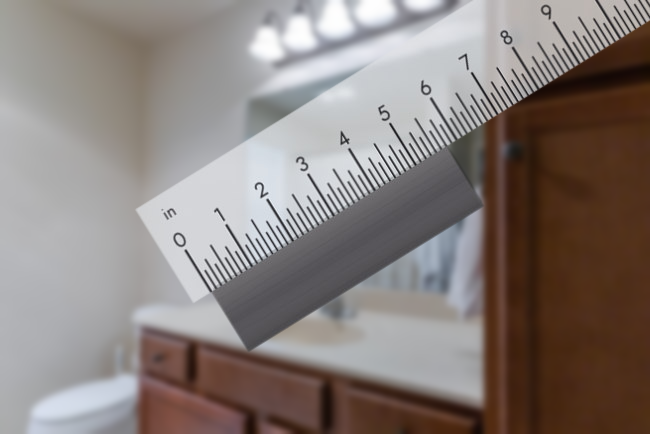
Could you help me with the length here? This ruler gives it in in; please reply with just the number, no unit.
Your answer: 5.75
